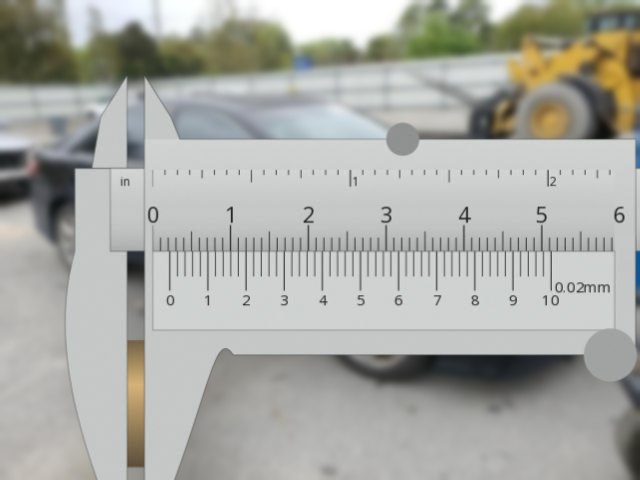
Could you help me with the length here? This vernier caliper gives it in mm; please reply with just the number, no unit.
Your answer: 2.2
